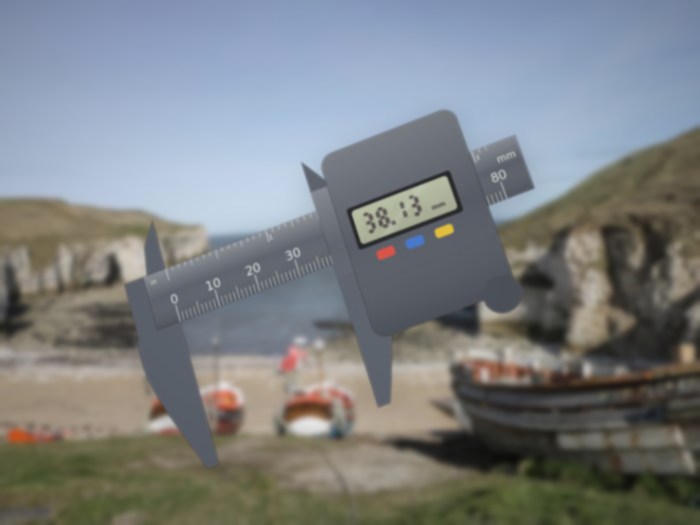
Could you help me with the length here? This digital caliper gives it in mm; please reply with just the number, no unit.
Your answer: 38.13
